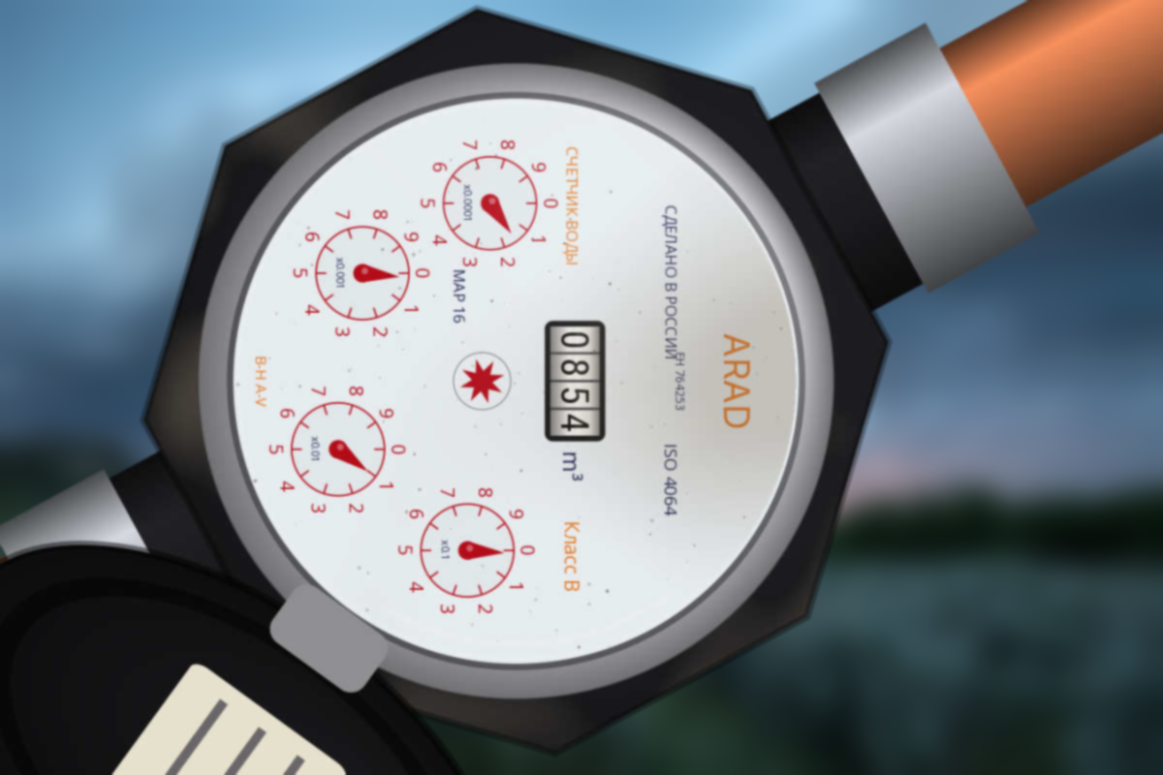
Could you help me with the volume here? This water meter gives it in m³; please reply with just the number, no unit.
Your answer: 854.0101
